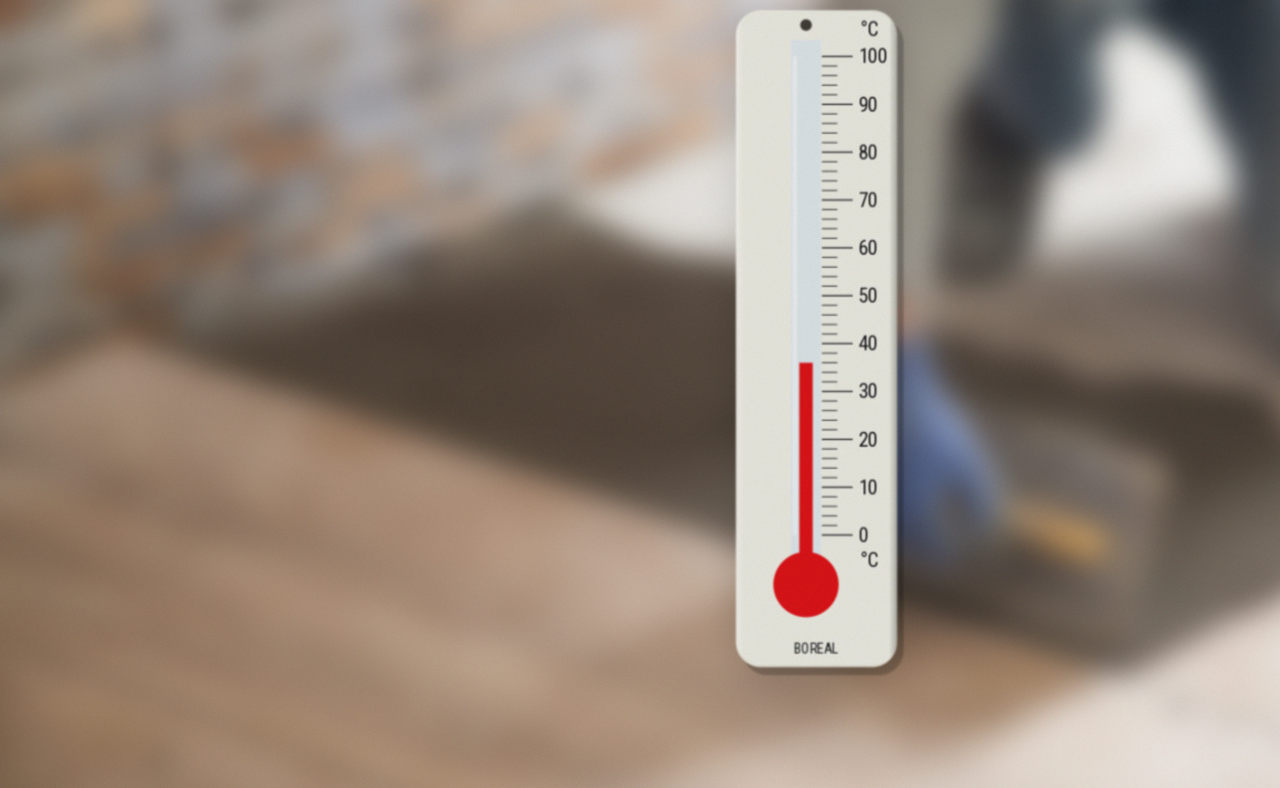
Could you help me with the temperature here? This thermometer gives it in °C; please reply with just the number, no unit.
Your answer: 36
